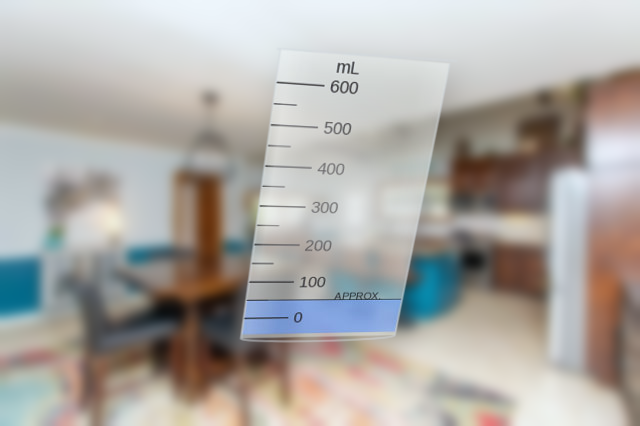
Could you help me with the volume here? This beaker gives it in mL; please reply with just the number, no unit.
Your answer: 50
